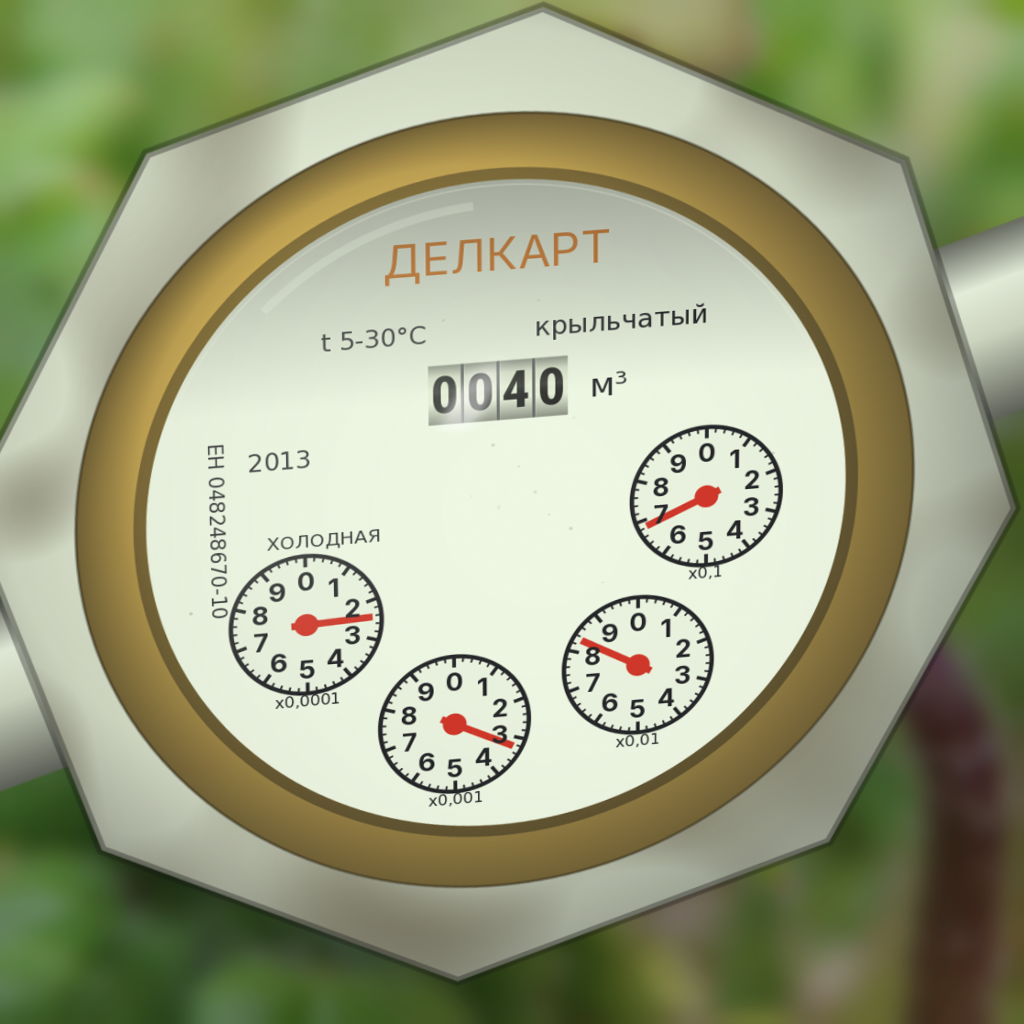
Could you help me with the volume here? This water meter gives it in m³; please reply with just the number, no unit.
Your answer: 40.6832
